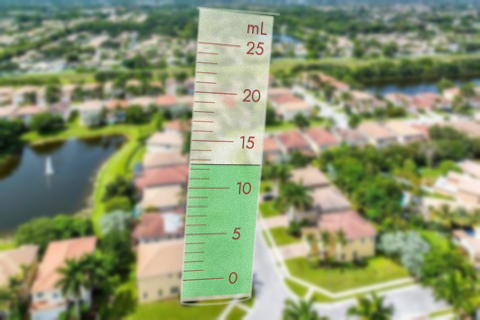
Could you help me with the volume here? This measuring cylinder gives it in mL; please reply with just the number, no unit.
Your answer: 12.5
